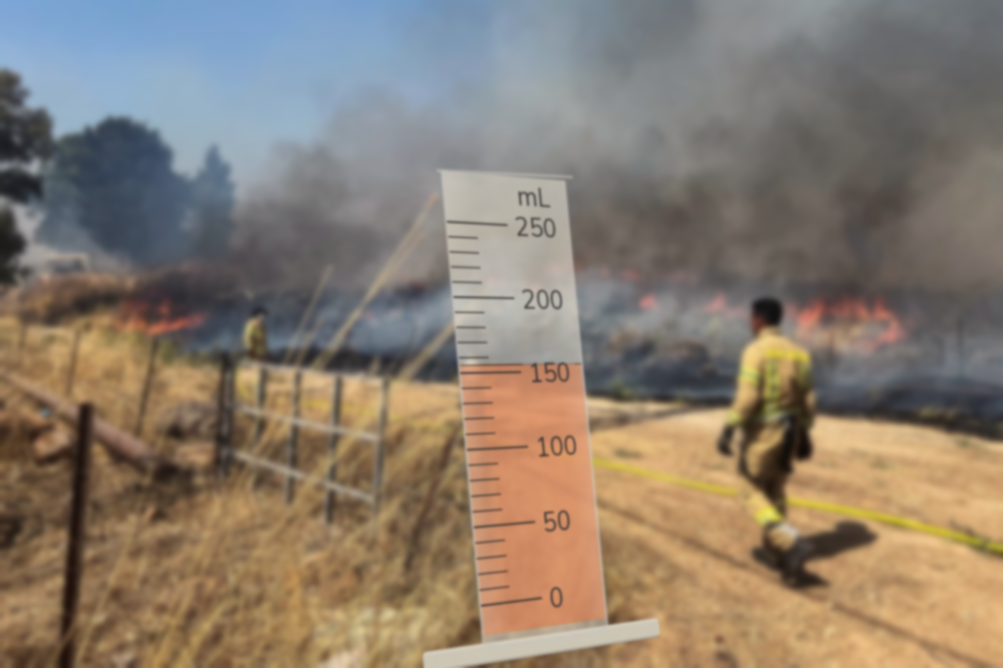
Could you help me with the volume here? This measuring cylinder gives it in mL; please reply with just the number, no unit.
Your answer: 155
